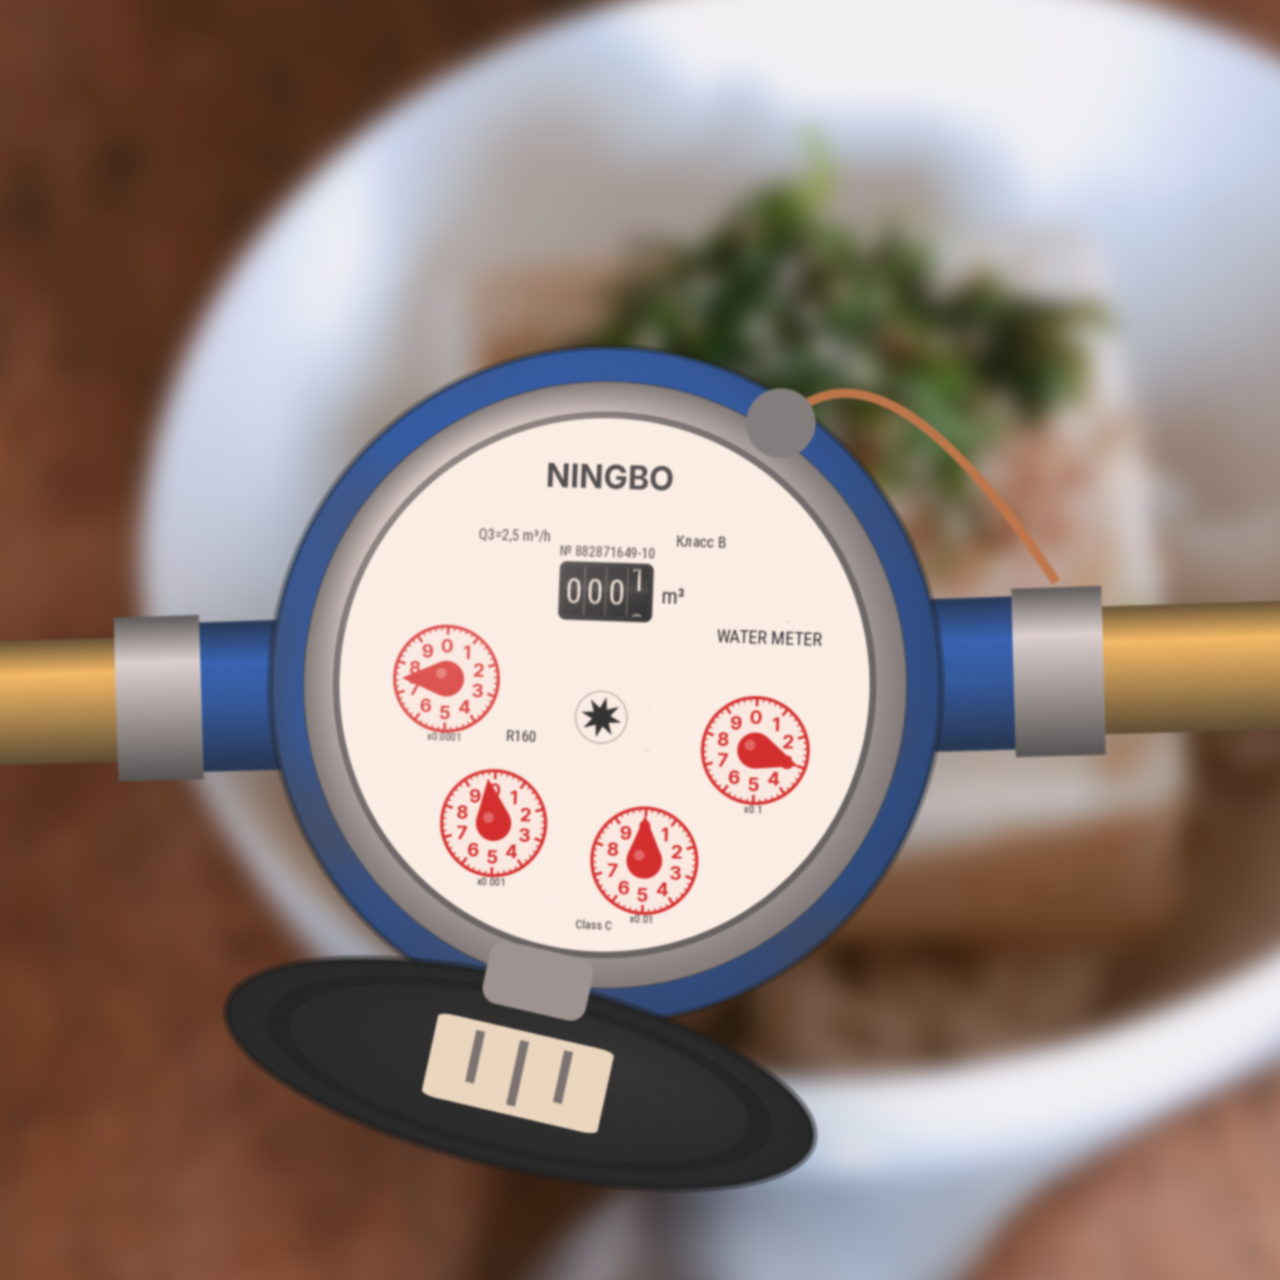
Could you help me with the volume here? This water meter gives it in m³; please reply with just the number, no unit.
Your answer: 1.2997
